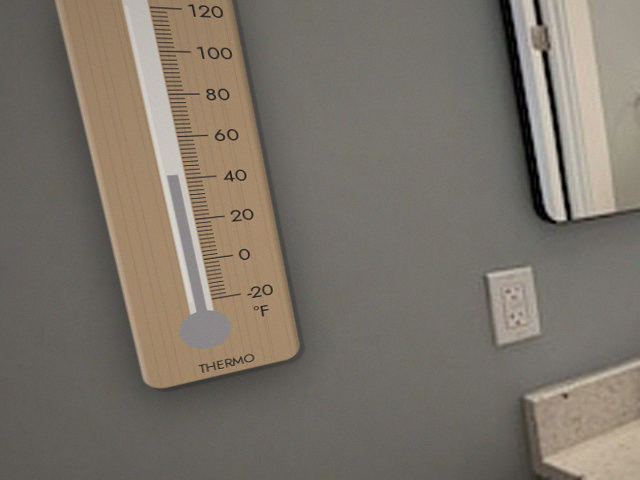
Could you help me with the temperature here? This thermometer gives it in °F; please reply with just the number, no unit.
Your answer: 42
